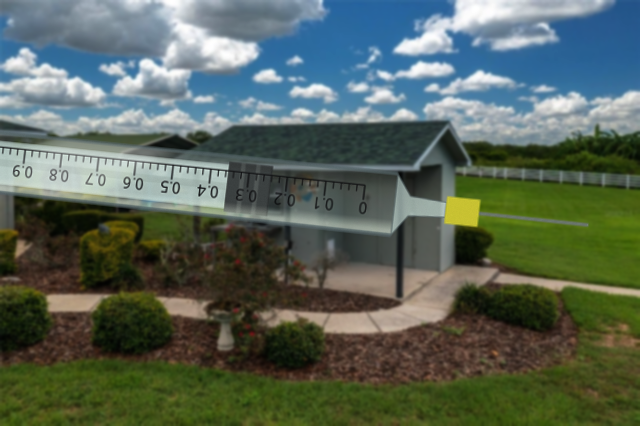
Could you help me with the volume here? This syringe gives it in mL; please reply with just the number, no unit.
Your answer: 0.24
